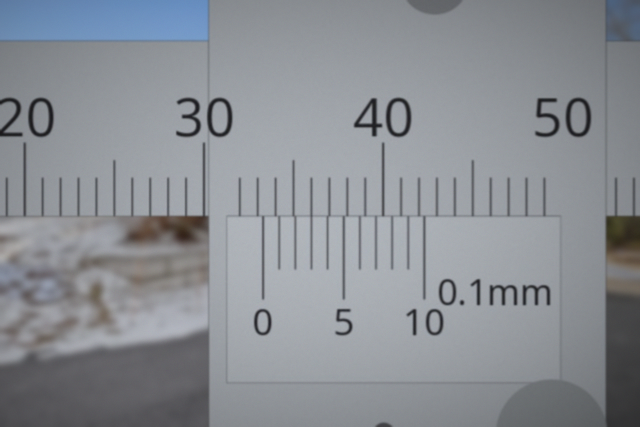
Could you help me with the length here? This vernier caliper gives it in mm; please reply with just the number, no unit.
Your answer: 33.3
